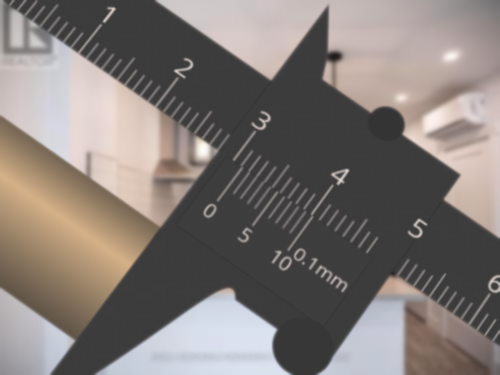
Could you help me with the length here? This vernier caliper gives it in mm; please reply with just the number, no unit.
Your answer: 31.2
